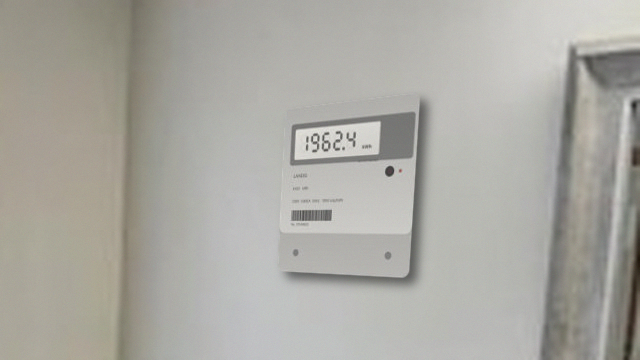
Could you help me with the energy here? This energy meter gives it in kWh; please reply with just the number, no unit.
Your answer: 1962.4
